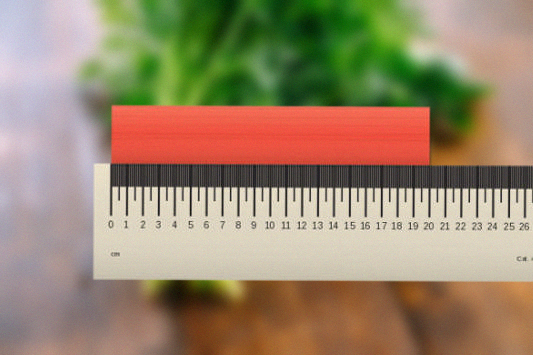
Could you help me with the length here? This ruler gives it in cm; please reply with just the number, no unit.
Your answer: 20
